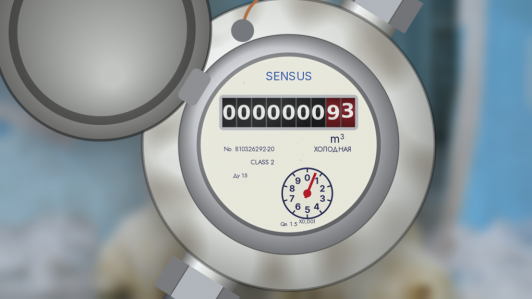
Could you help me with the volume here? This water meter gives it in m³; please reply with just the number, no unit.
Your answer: 0.930
